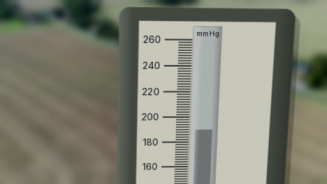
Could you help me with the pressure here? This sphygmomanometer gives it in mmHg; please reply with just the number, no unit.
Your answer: 190
